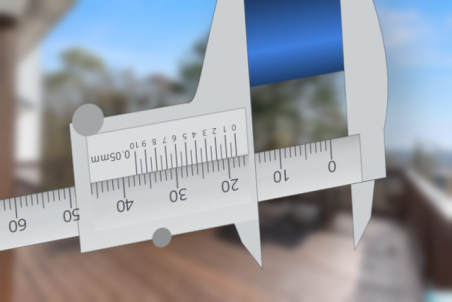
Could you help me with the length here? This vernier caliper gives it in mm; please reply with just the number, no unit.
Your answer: 18.4
